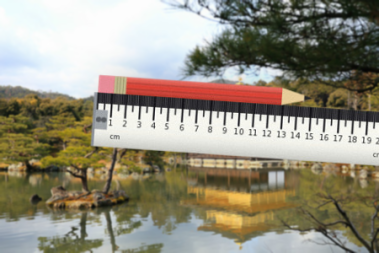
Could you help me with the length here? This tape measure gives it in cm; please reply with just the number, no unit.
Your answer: 15
